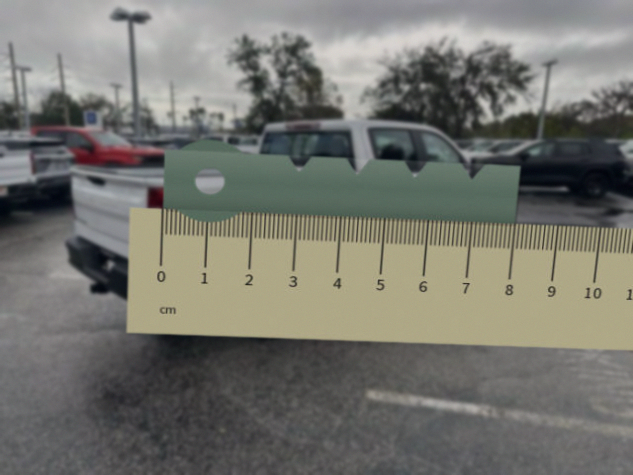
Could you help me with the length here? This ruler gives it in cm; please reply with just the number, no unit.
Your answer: 8
